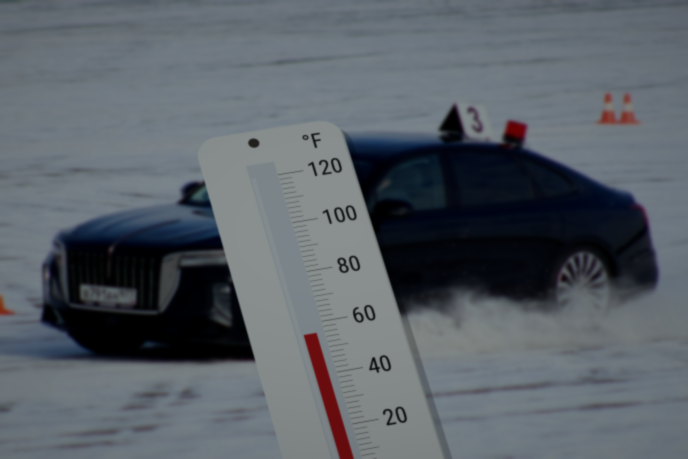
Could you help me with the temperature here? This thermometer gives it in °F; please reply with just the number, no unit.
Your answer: 56
